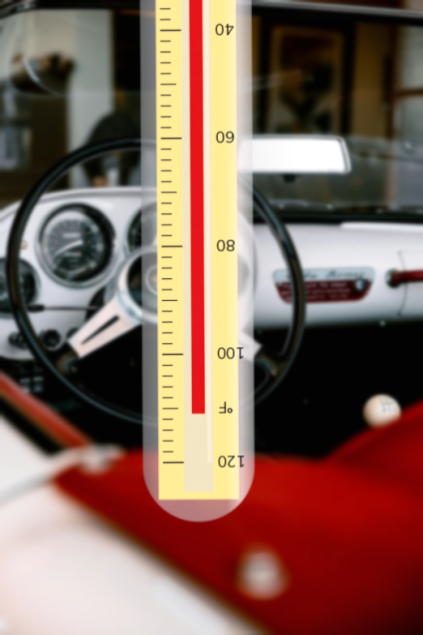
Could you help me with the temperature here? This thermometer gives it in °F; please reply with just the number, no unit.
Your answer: 111
